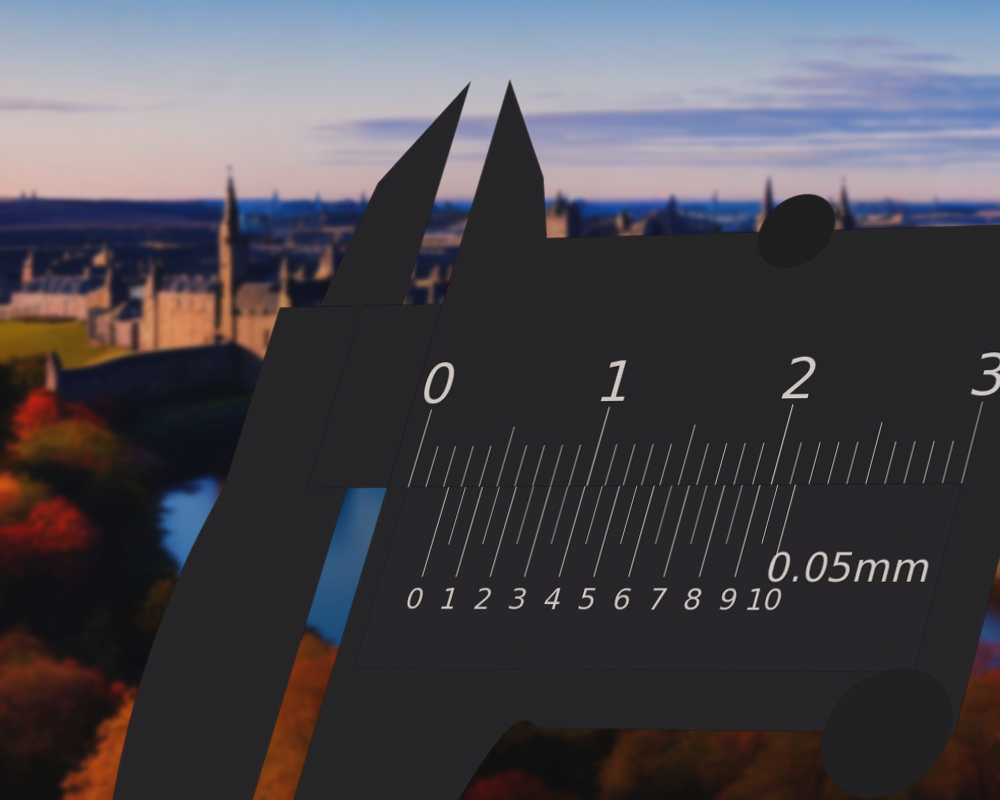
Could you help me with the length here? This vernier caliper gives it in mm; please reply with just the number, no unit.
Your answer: 2.3
